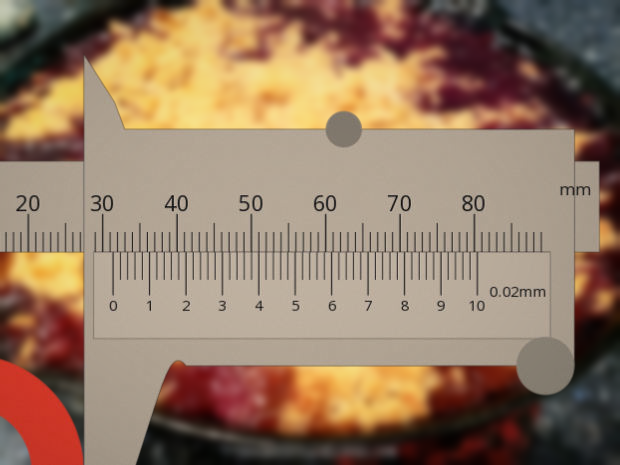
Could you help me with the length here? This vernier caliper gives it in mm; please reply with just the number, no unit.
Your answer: 31.4
